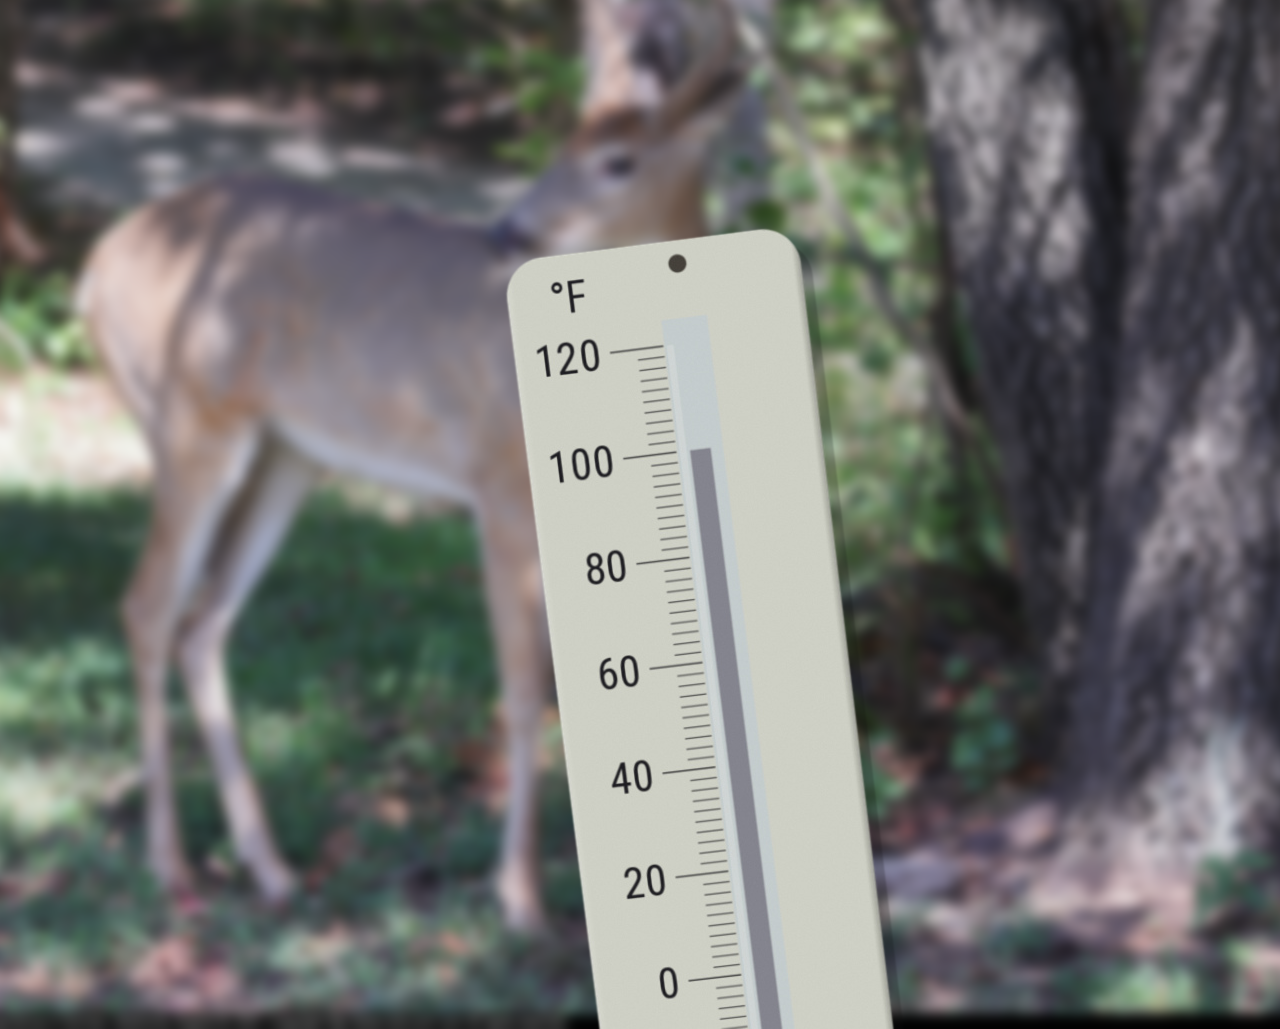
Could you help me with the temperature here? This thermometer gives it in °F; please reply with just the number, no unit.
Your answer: 100
